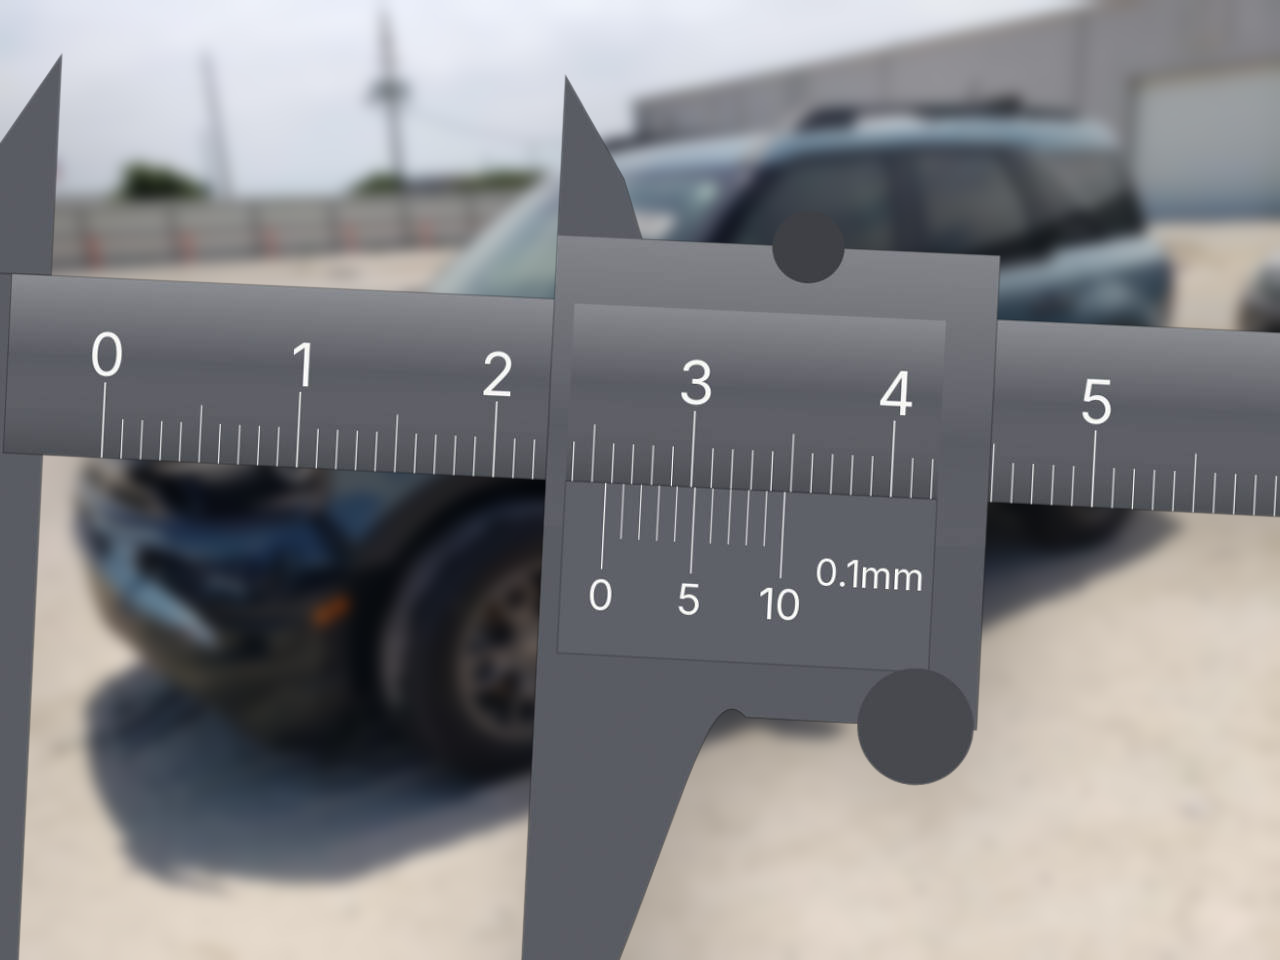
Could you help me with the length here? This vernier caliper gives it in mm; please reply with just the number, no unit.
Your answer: 25.7
